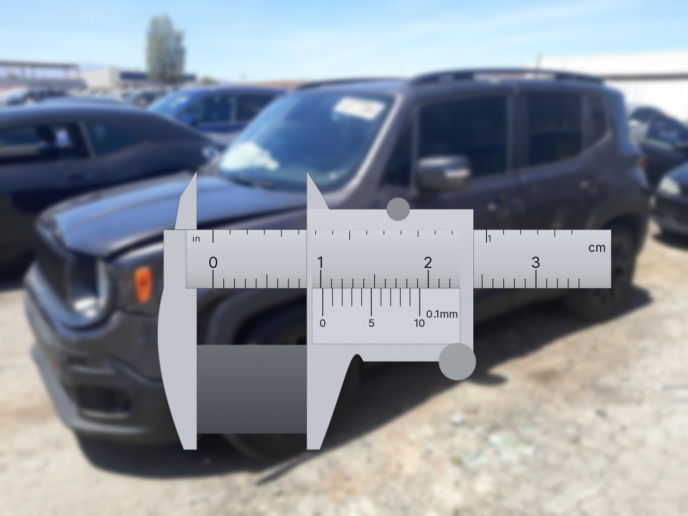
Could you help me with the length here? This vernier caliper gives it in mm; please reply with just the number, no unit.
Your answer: 10.2
